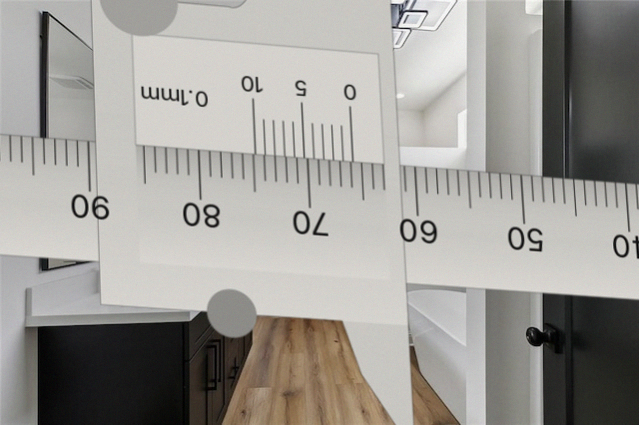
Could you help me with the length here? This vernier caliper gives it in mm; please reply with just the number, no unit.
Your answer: 65.8
